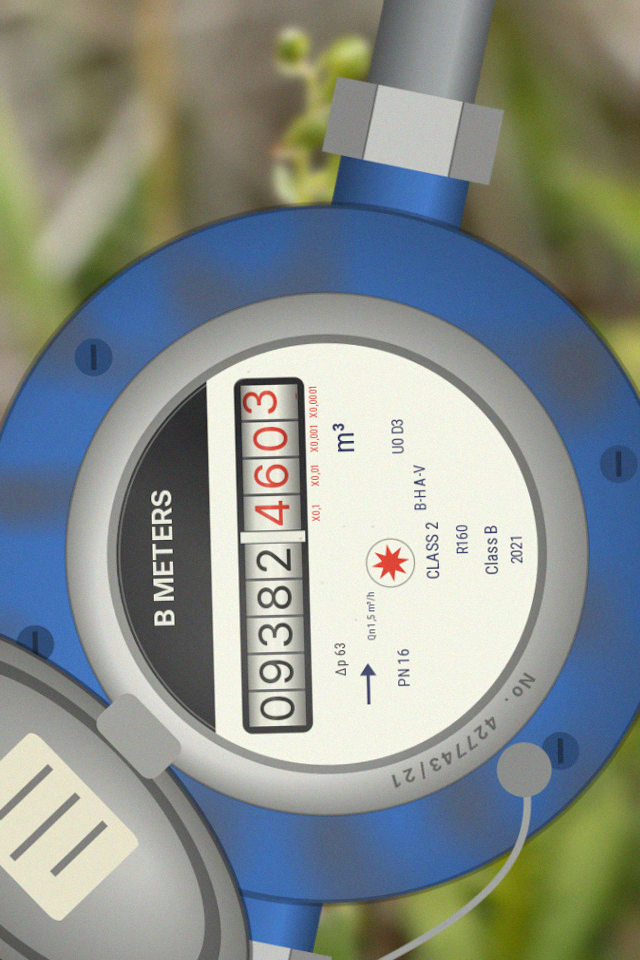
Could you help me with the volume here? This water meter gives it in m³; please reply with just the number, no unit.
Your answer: 9382.4603
